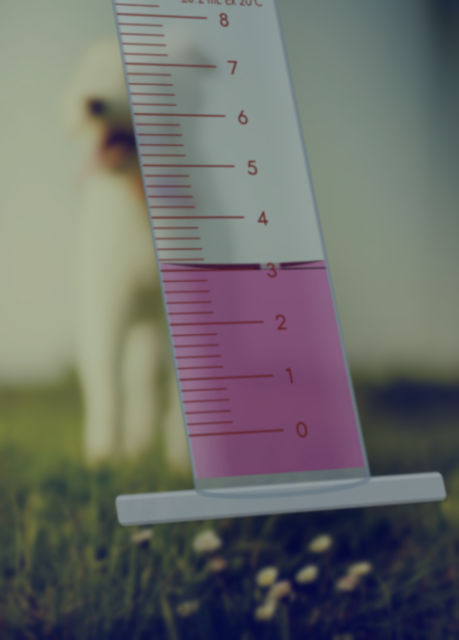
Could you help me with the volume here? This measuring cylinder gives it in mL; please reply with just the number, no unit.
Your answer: 3
